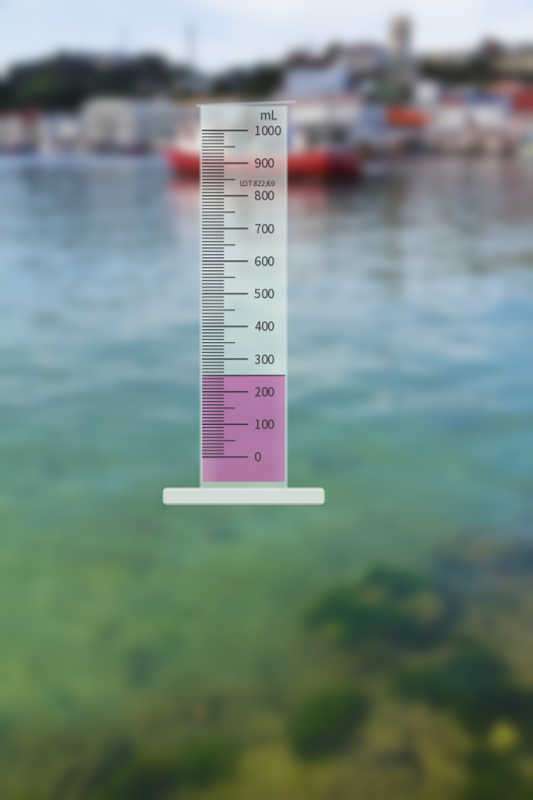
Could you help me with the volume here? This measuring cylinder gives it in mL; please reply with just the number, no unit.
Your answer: 250
